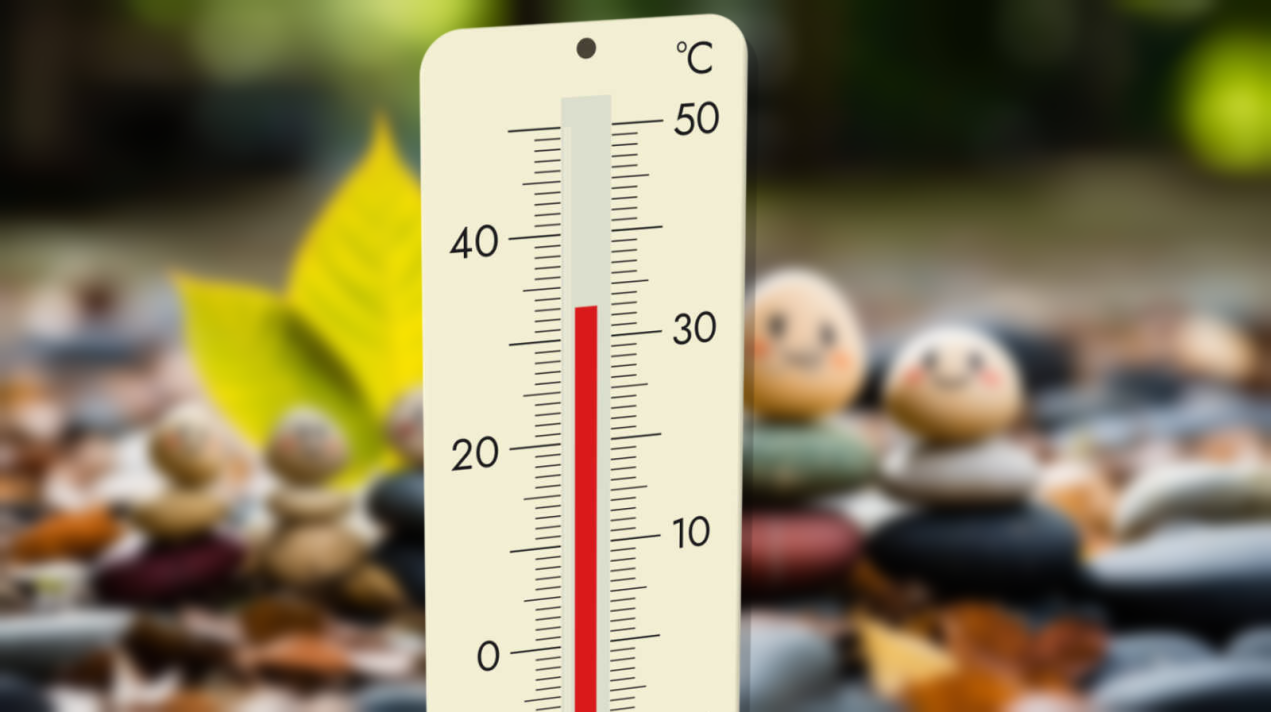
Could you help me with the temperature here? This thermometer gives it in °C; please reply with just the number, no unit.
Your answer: 33
